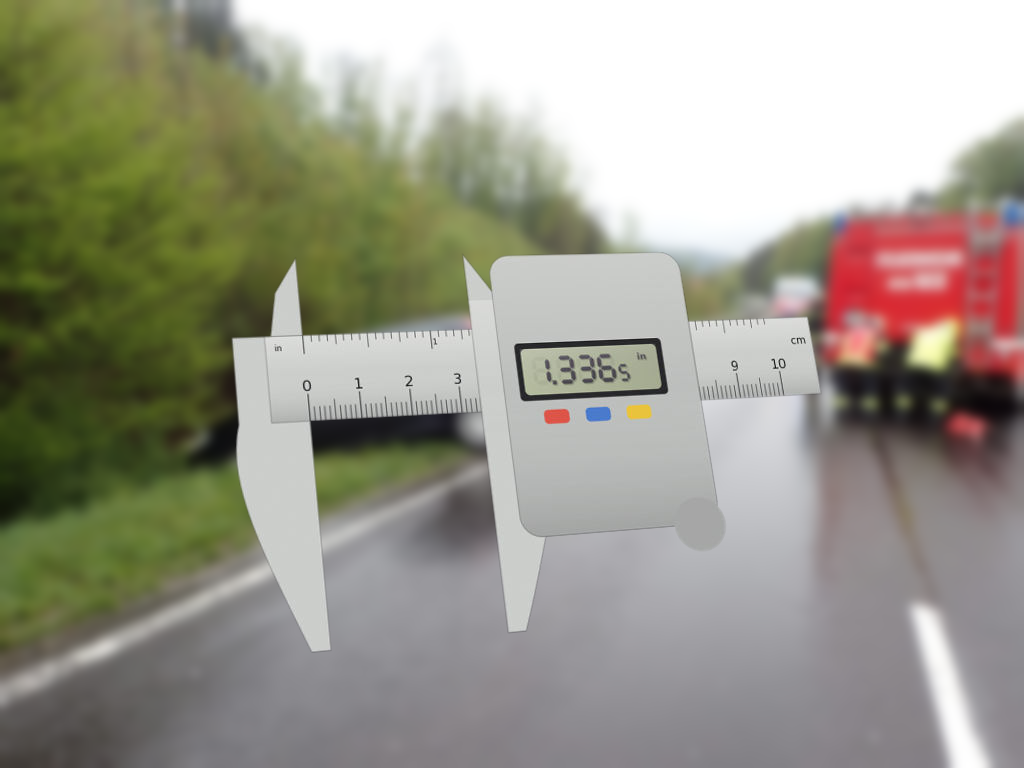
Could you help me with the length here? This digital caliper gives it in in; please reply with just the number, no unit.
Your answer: 1.3365
